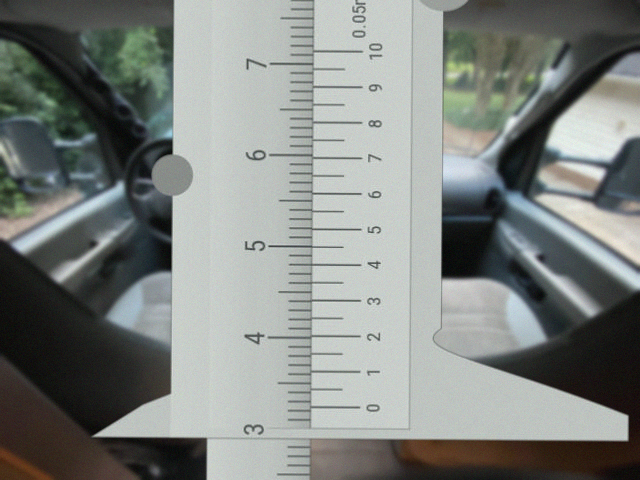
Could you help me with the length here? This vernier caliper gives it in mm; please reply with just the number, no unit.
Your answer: 32.4
